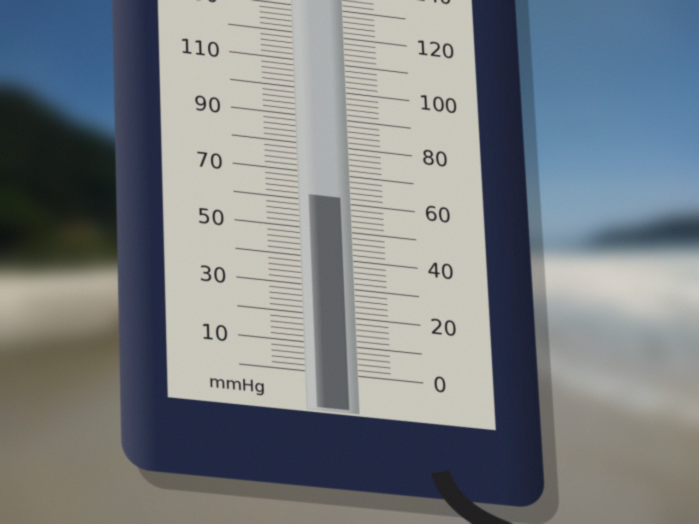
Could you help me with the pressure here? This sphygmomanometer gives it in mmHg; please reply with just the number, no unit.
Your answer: 62
